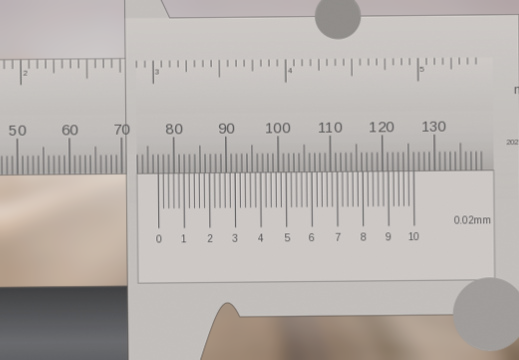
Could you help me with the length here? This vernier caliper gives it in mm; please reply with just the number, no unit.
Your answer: 77.0
